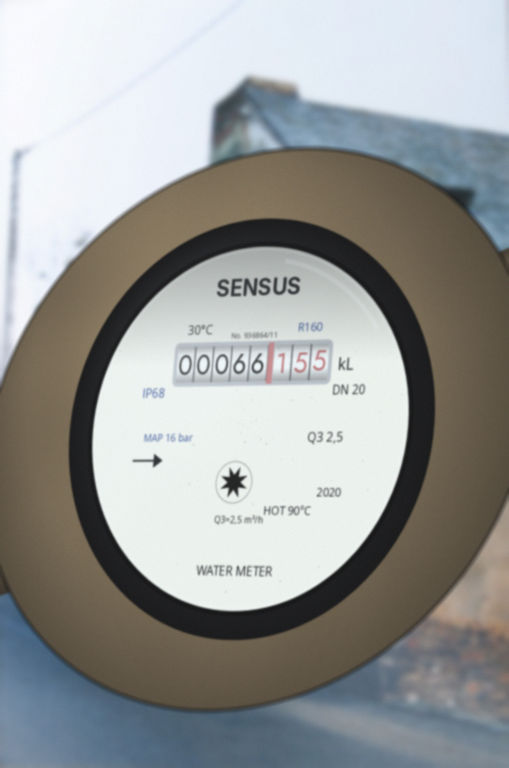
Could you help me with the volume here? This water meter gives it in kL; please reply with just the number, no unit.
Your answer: 66.155
